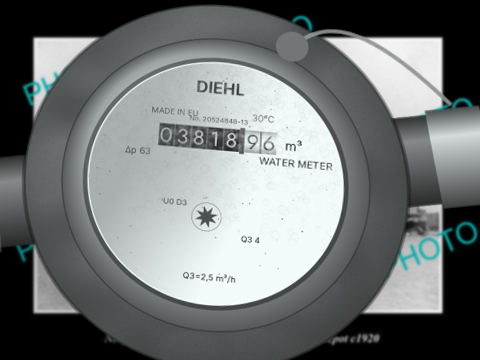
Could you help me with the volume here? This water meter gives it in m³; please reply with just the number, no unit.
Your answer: 3818.96
